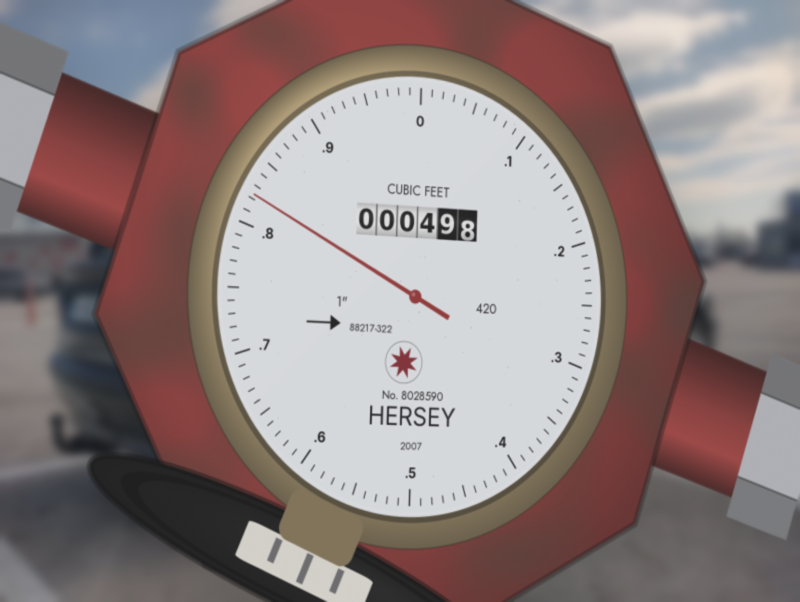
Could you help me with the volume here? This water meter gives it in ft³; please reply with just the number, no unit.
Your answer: 497.82
